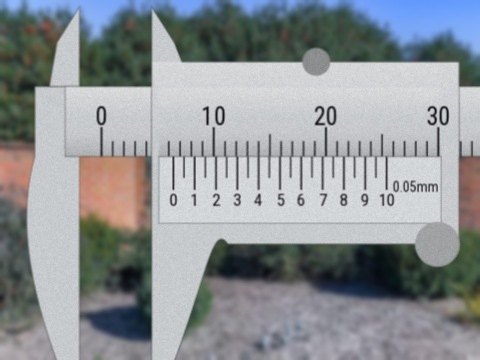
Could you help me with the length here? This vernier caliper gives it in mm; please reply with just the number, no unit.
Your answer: 6.4
